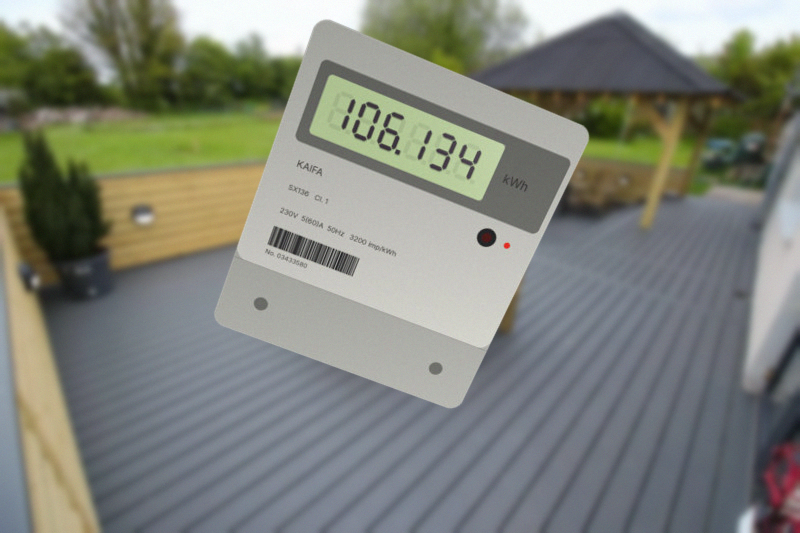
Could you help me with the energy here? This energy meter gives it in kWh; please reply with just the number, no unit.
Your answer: 106.134
